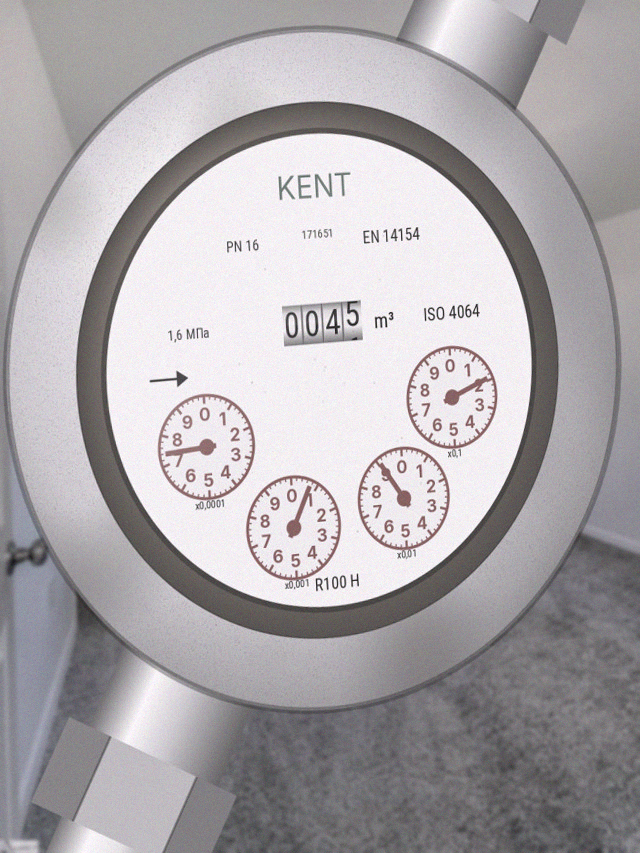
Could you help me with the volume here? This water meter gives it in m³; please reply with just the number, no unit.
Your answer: 45.1907
